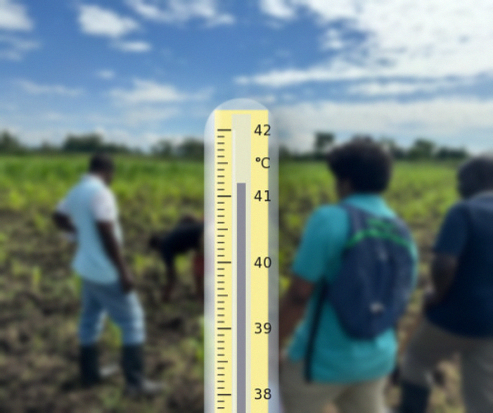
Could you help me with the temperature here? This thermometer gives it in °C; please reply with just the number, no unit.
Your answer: 41.2
